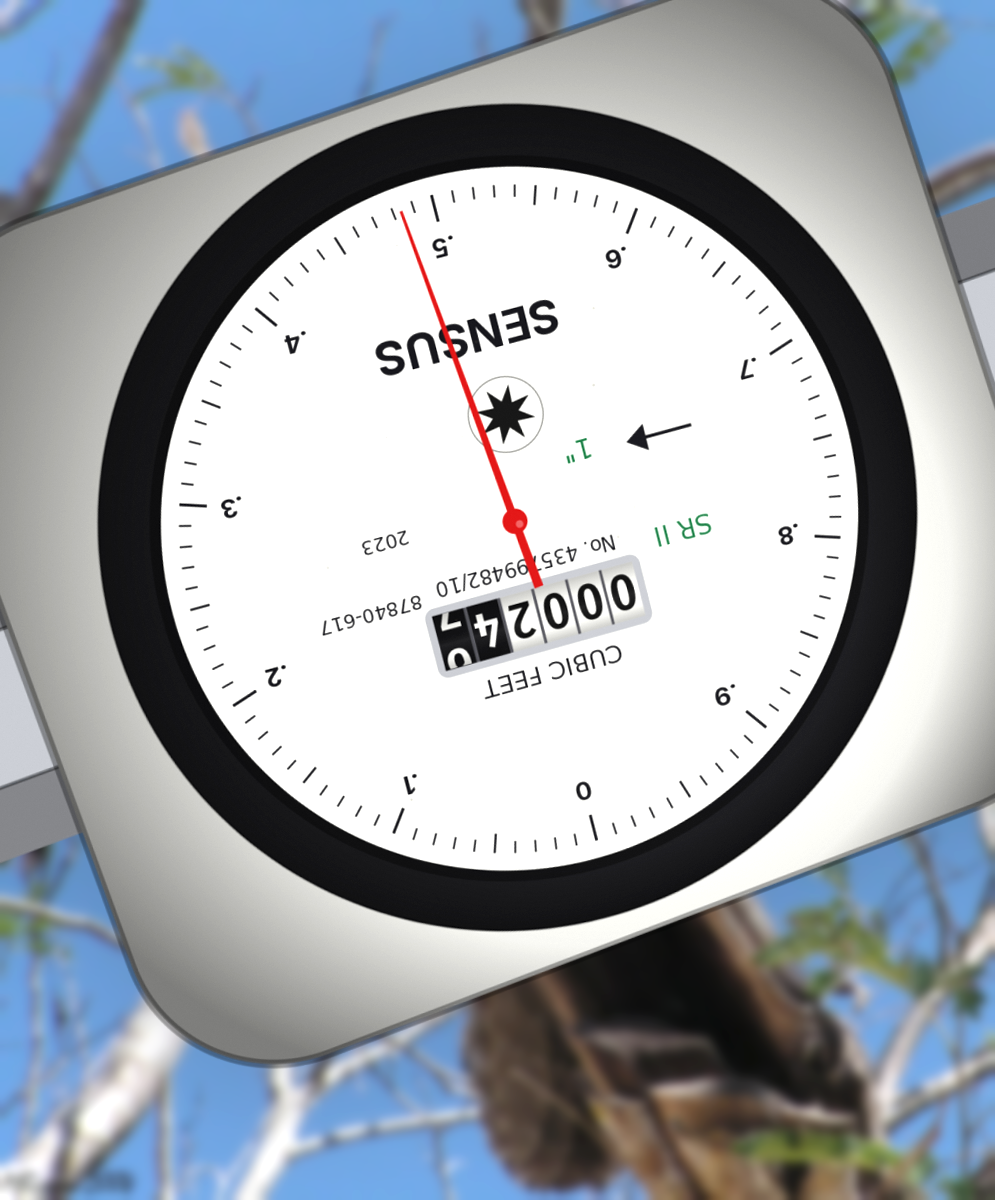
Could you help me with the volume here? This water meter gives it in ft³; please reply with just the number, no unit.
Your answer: 246.48
